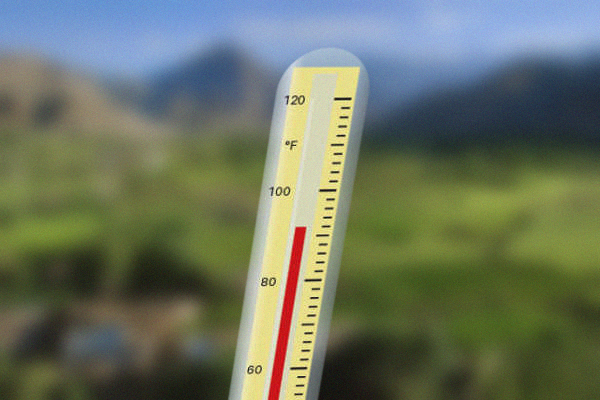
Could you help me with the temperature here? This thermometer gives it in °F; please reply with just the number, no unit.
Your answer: 92
